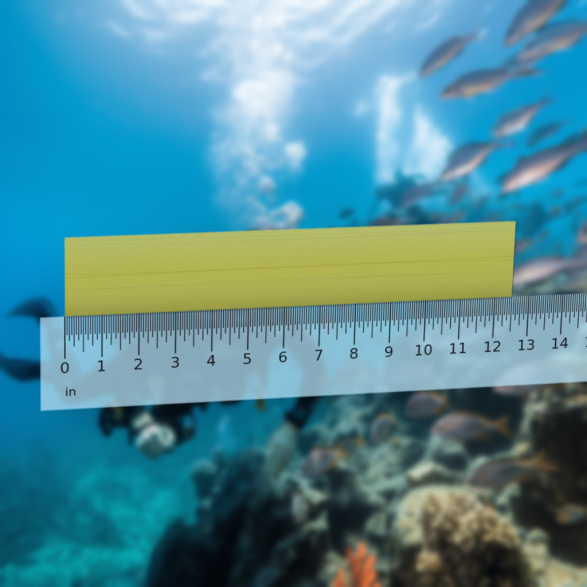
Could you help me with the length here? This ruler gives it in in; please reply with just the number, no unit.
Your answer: 12.5
